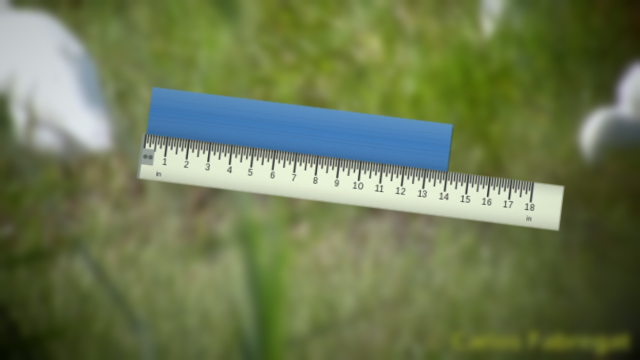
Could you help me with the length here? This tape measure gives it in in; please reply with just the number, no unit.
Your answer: 14
